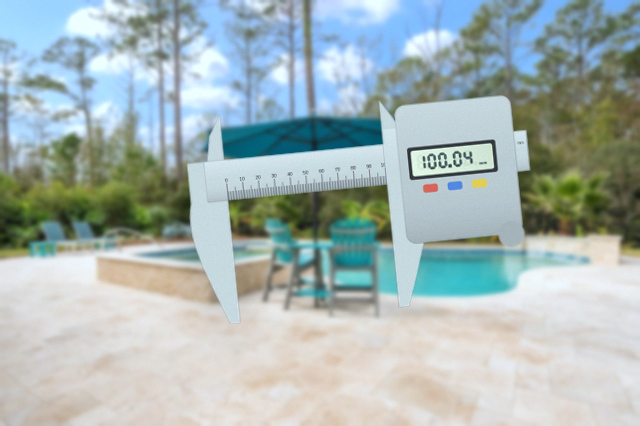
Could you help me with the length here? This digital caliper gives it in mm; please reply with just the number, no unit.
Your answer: 100.04
